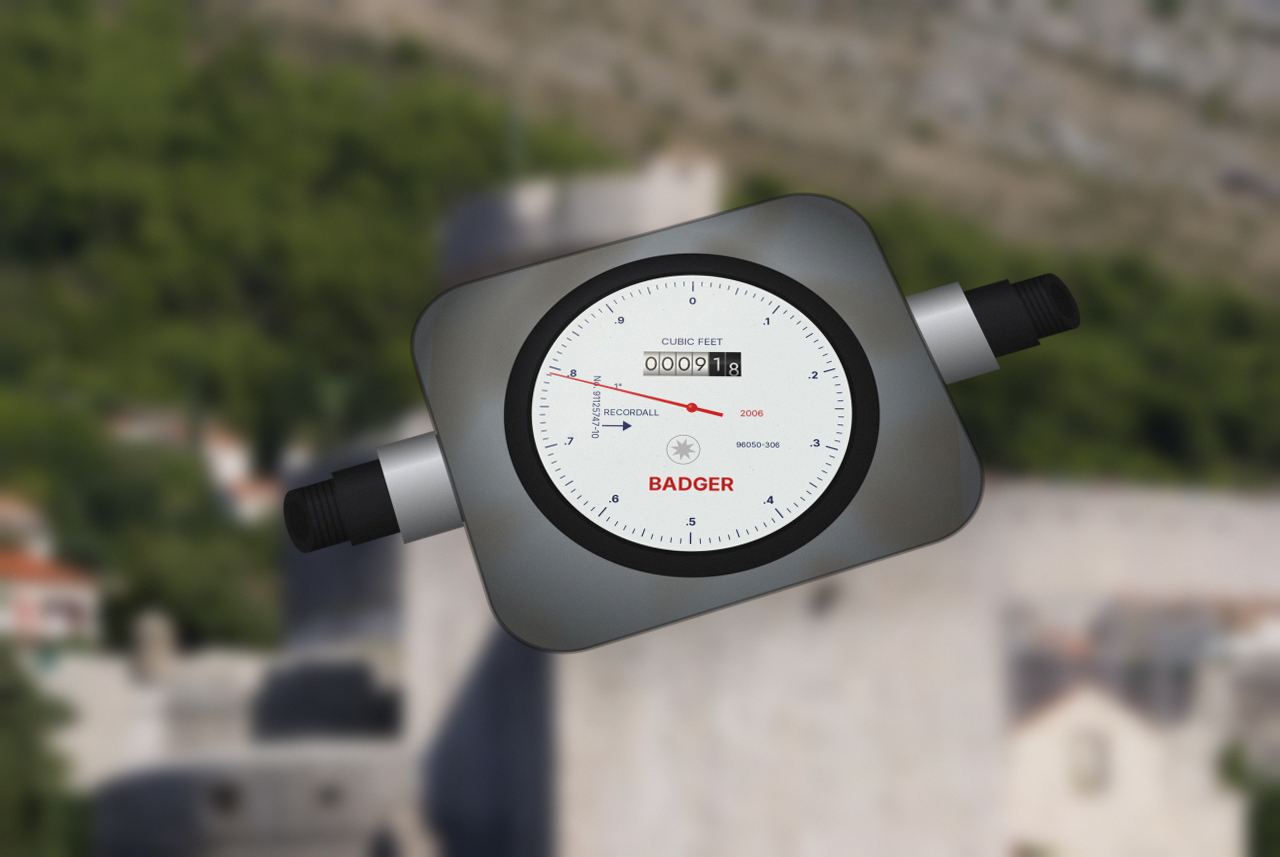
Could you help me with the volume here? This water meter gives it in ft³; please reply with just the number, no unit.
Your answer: 917.79
